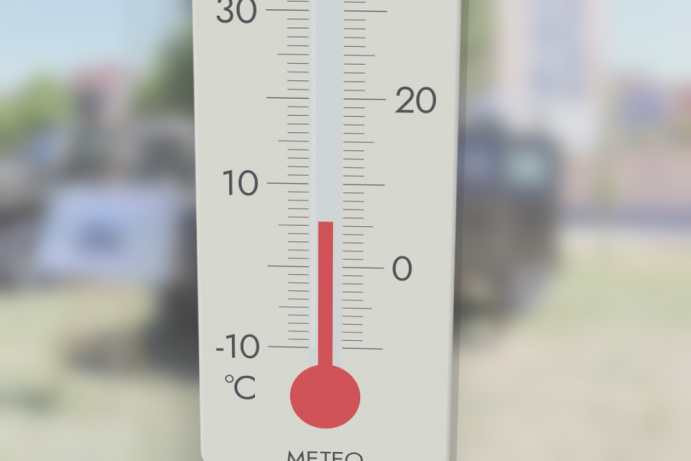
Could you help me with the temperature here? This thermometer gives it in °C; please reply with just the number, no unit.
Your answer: 5.5
